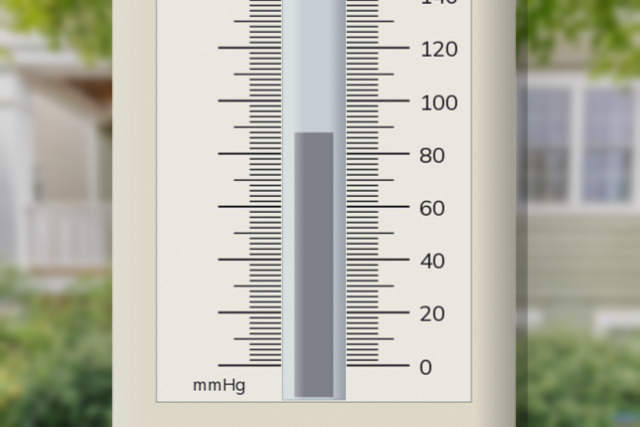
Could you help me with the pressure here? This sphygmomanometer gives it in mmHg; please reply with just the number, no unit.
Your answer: 88
